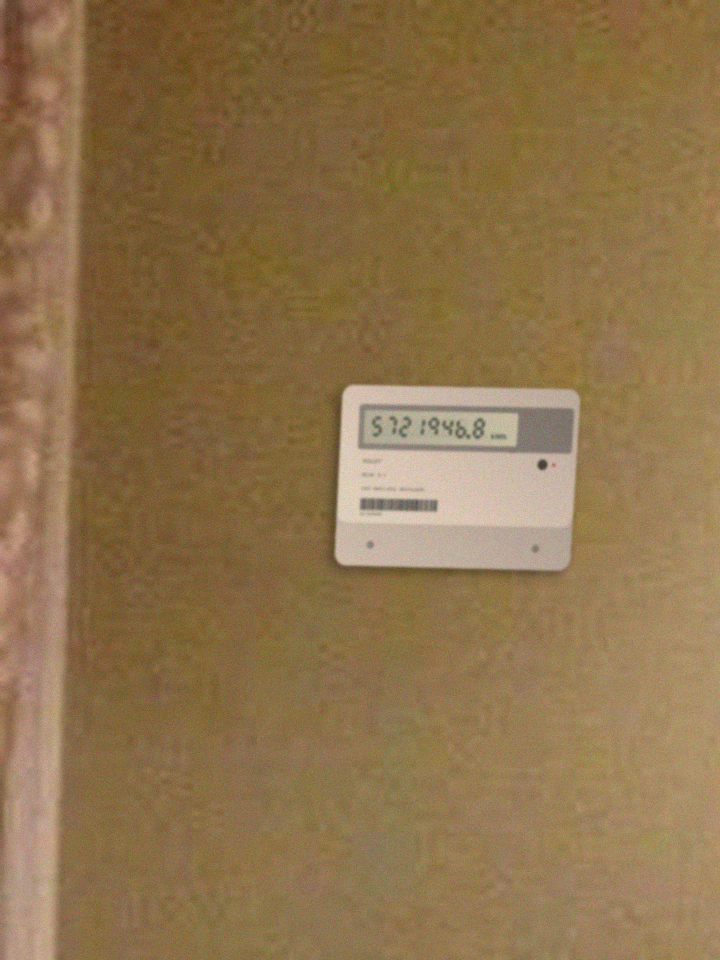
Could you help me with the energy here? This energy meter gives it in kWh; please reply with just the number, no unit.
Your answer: 5721946.8
